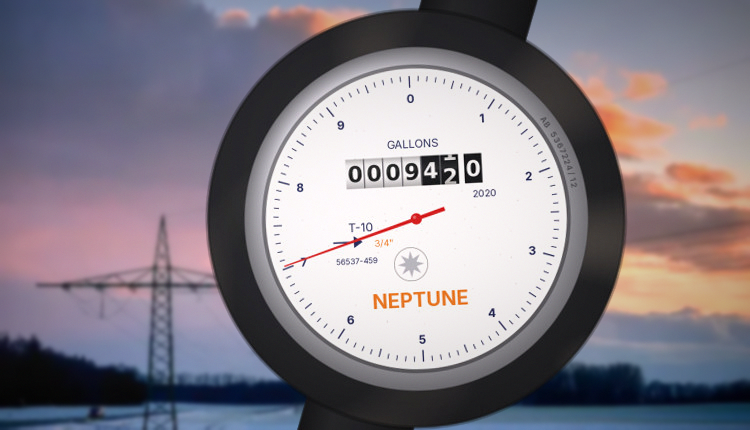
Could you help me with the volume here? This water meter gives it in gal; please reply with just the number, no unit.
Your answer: 9417.0
